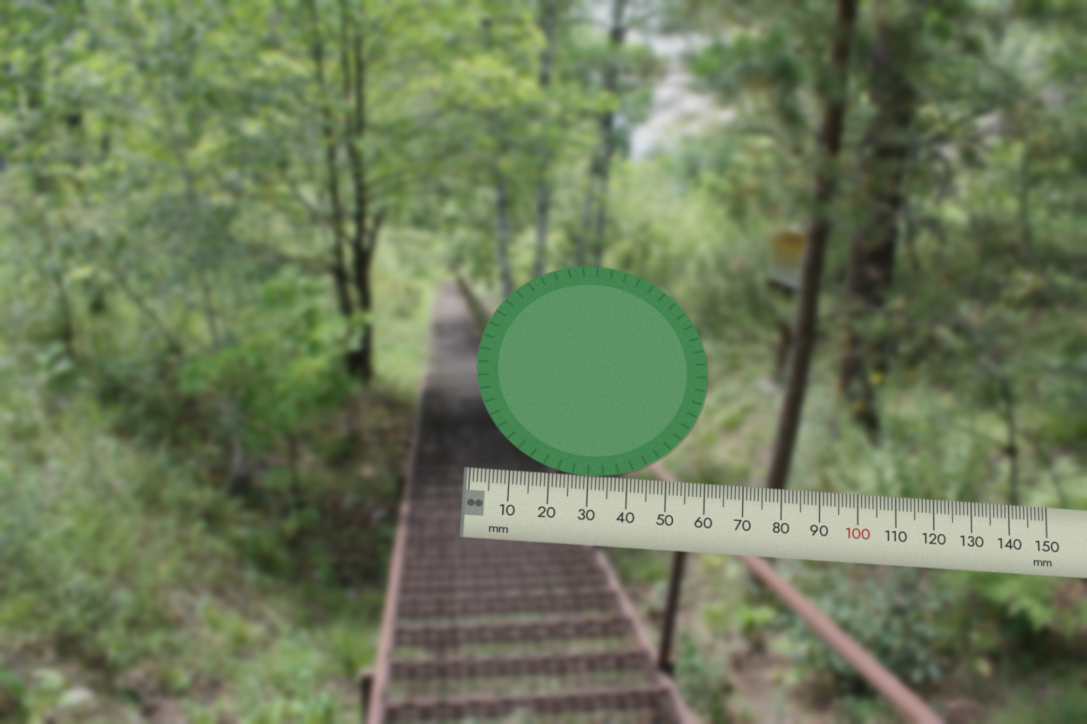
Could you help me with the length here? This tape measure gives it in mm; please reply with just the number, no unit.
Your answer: 60
